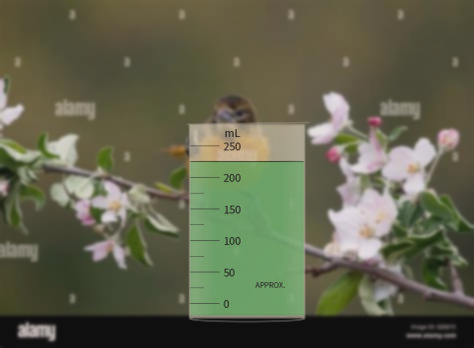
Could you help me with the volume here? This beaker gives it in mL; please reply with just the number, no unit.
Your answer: 225
